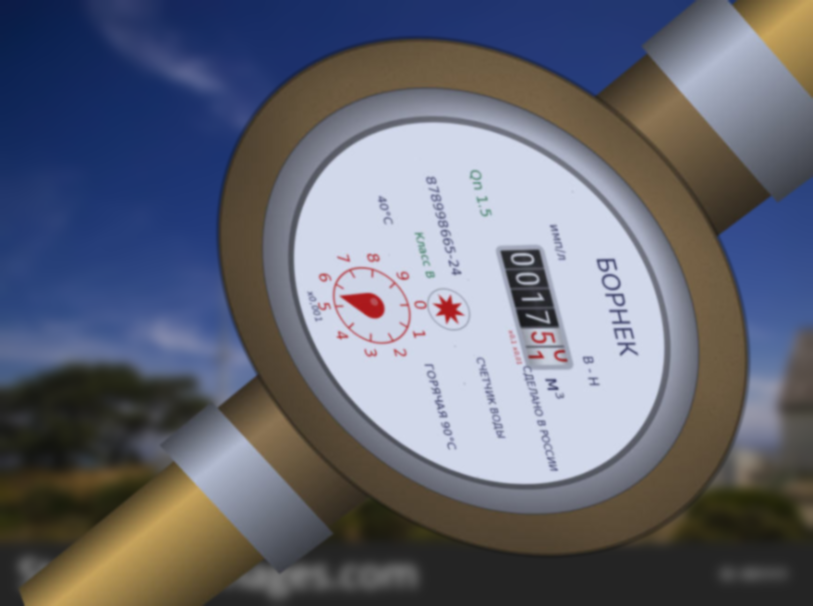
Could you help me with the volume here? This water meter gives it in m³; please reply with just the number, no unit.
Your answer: 17.505
